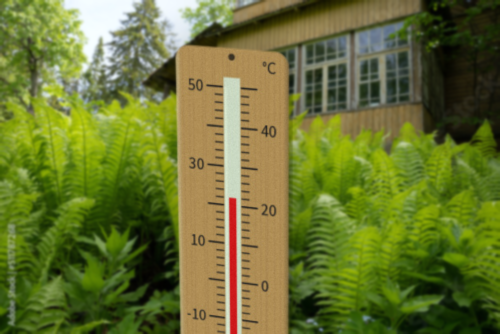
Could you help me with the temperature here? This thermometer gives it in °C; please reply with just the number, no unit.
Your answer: 22
